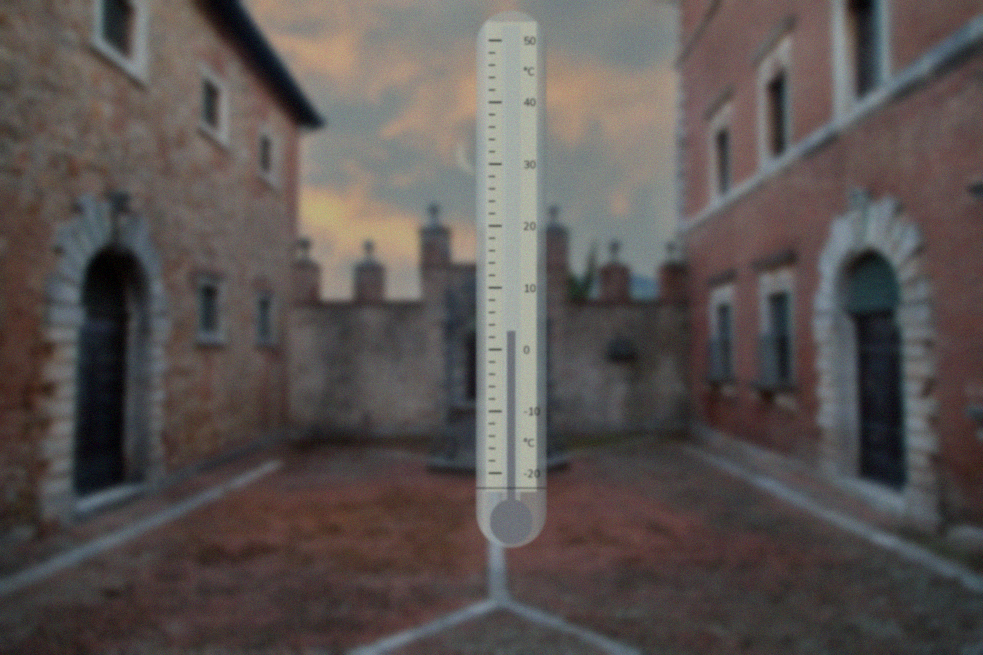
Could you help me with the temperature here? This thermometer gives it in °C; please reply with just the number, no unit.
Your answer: 3
